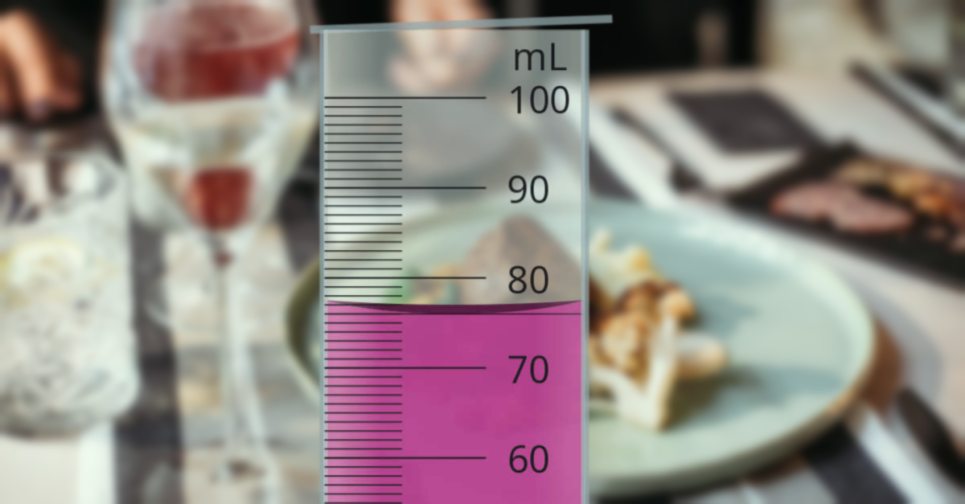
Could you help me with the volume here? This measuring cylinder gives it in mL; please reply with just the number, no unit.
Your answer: 76
